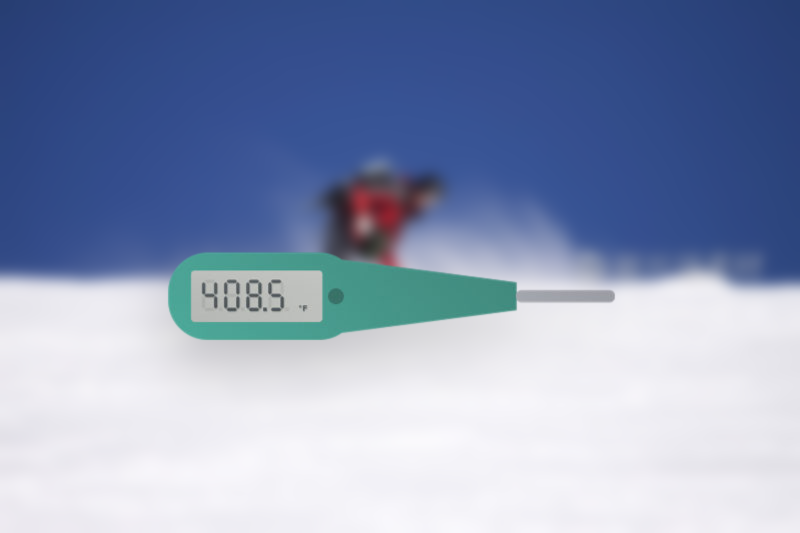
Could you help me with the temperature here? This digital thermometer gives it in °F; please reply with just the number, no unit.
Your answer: 408.5
